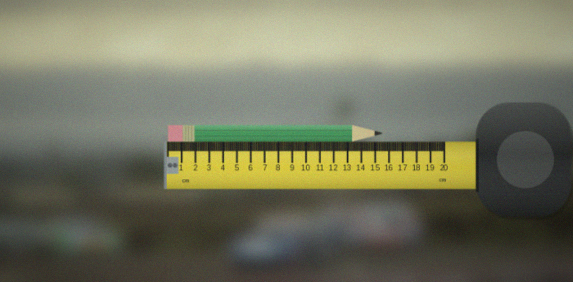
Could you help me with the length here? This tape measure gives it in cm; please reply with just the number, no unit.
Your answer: 15.5
